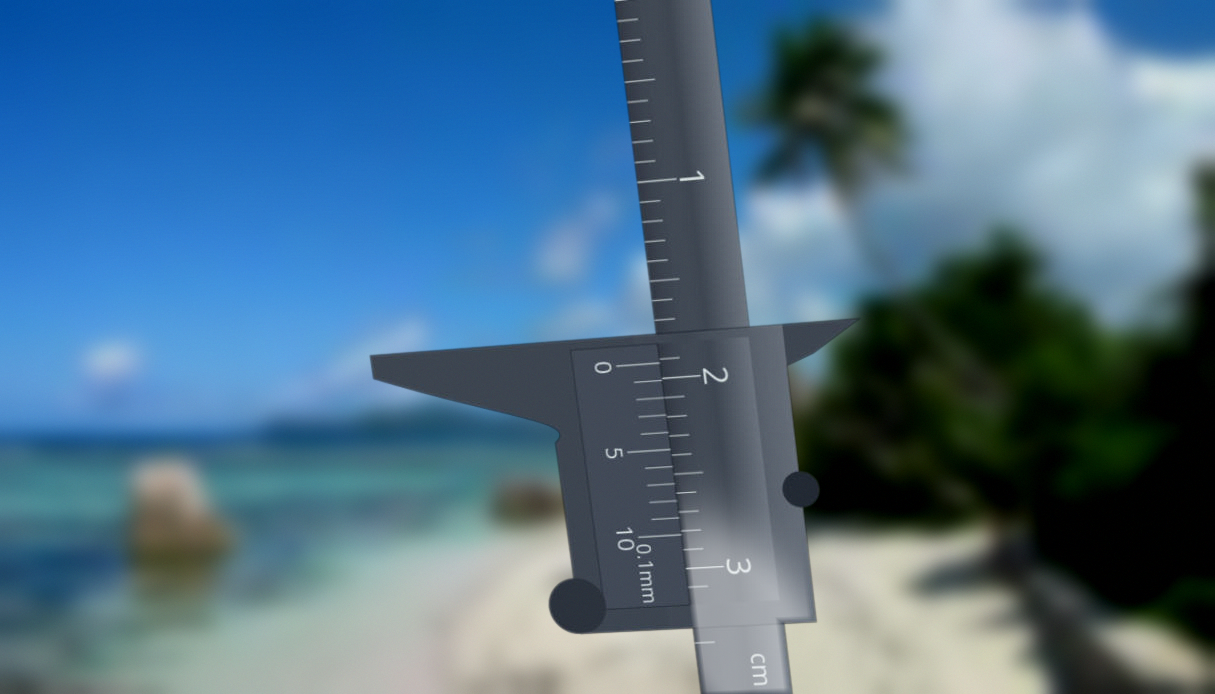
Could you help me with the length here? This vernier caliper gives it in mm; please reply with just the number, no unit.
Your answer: 19.2
